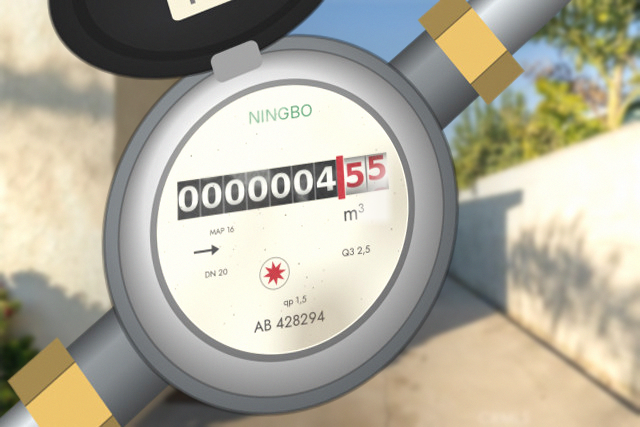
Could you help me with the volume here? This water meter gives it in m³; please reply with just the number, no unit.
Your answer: 4.55
